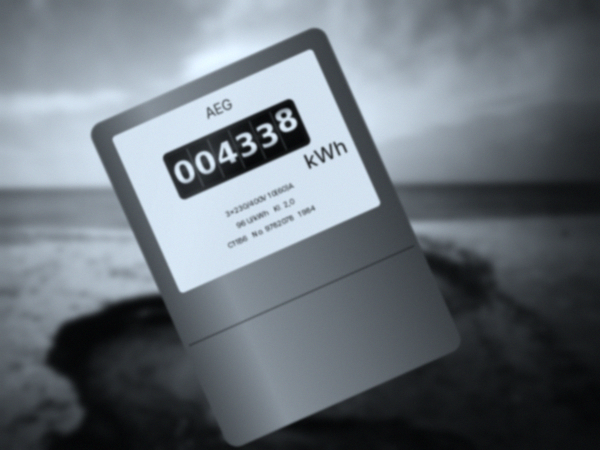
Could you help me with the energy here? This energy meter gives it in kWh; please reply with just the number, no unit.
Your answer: 4338
